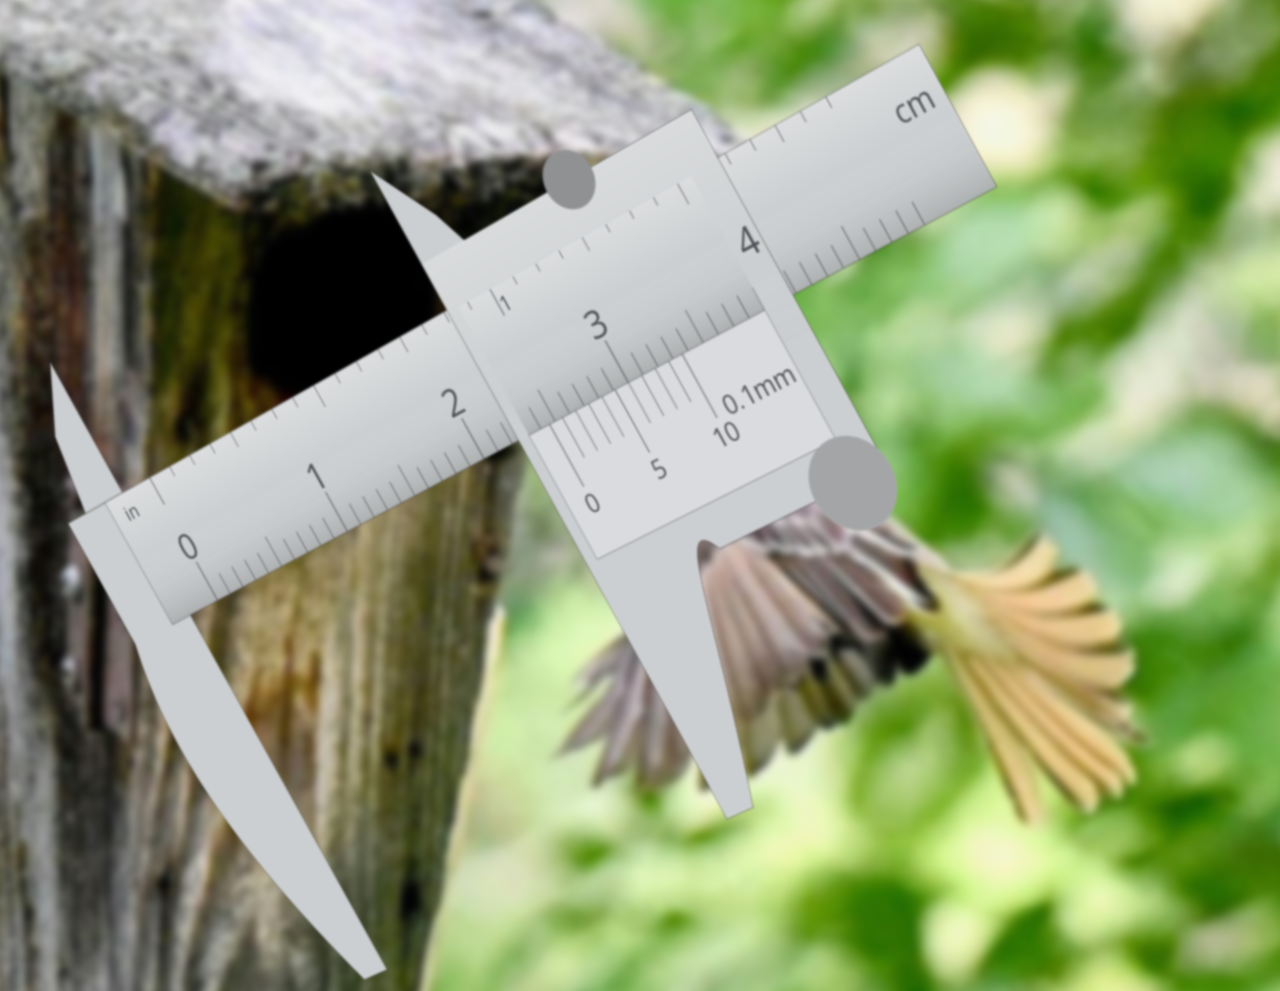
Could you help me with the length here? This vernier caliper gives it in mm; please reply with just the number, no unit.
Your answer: 24.6
